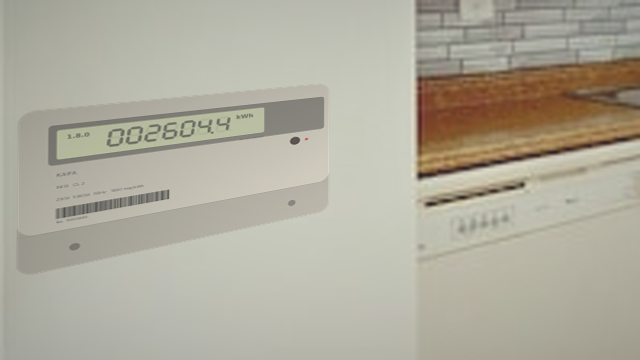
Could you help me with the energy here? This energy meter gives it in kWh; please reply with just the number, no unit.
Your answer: 2604.4
